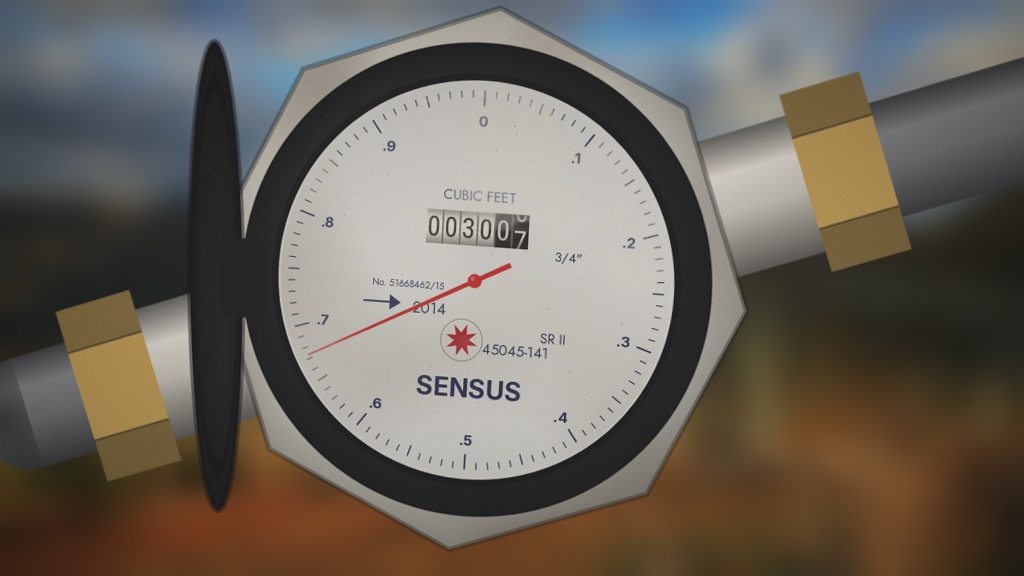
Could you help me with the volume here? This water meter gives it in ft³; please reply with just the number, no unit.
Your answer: 3006.67
